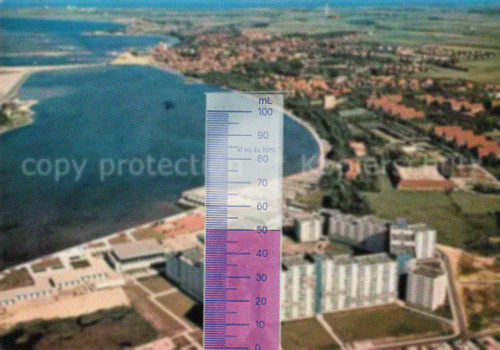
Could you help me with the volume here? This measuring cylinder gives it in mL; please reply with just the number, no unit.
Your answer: 50
